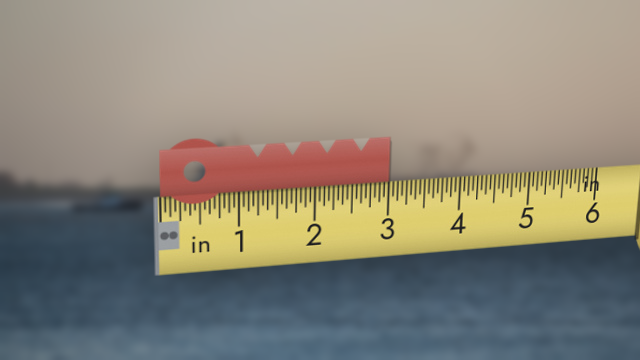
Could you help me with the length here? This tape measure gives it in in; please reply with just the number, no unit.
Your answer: 3
